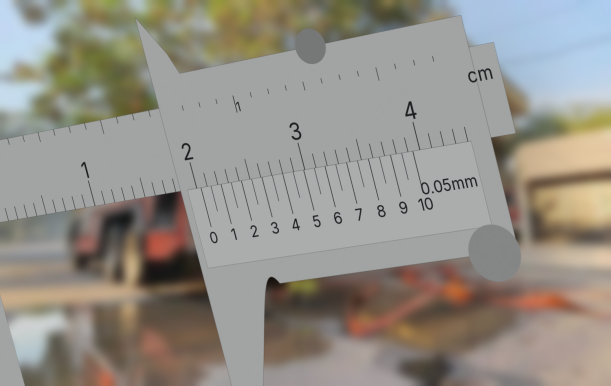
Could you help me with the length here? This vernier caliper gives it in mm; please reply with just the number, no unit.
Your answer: 20.4
